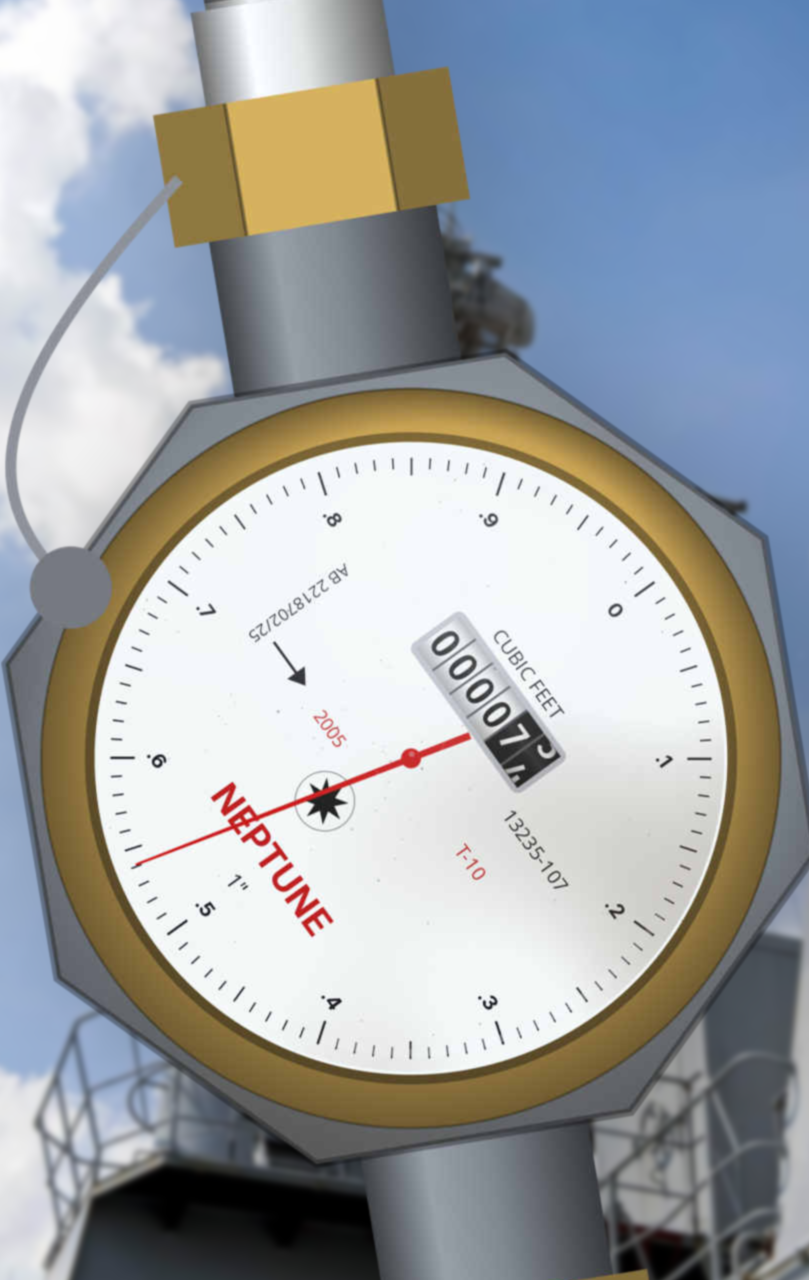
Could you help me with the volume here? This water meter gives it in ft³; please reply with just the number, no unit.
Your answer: 73.54
